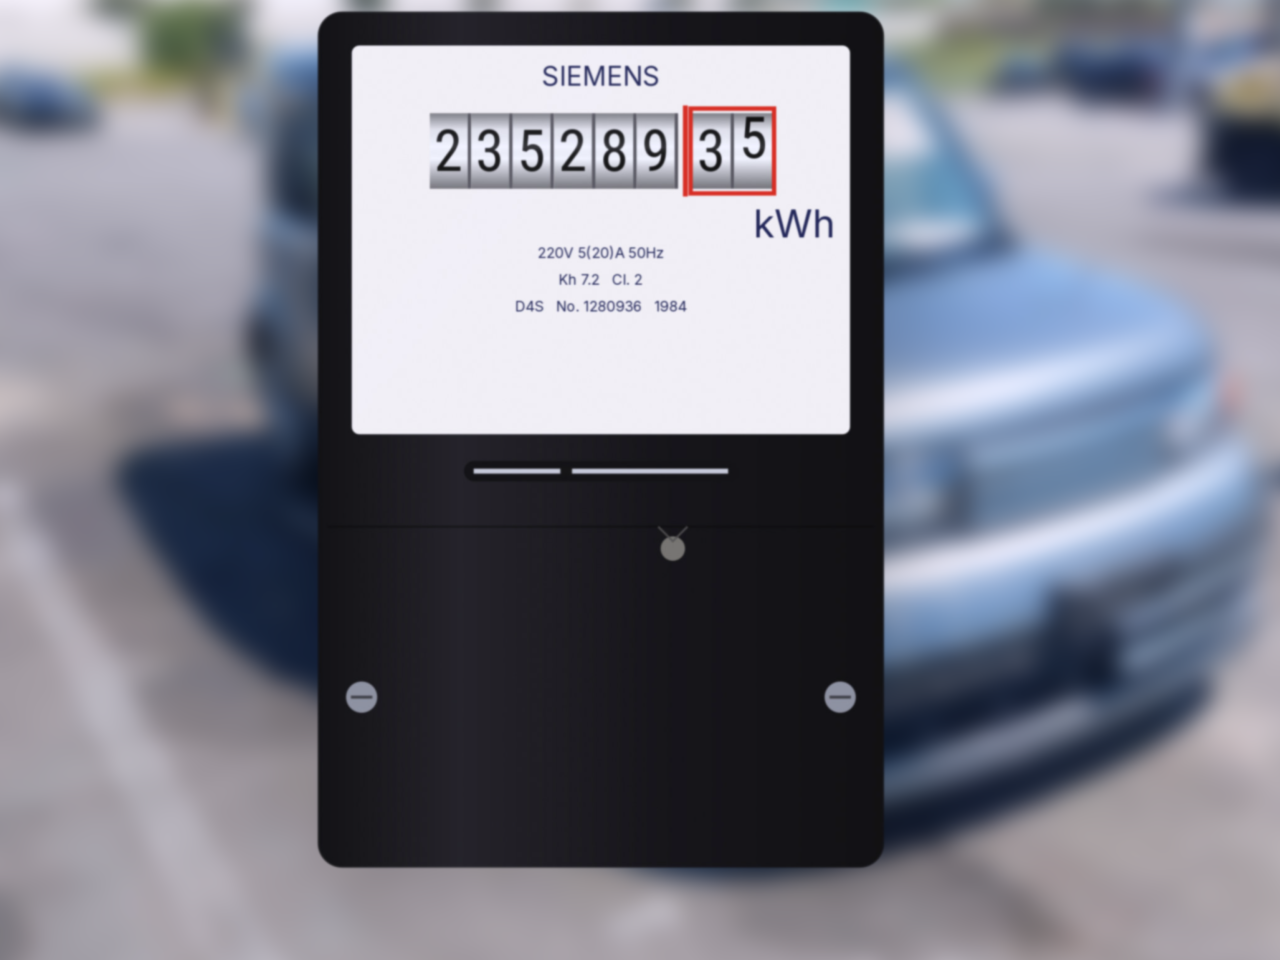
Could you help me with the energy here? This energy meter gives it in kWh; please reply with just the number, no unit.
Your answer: 235289.35
